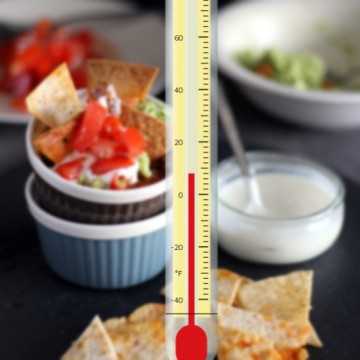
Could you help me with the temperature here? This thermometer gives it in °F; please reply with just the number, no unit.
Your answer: 8
